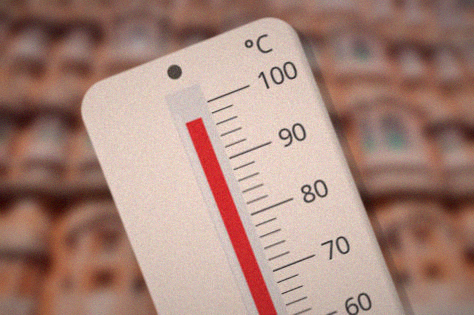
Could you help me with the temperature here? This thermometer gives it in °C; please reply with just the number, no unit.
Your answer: 98
